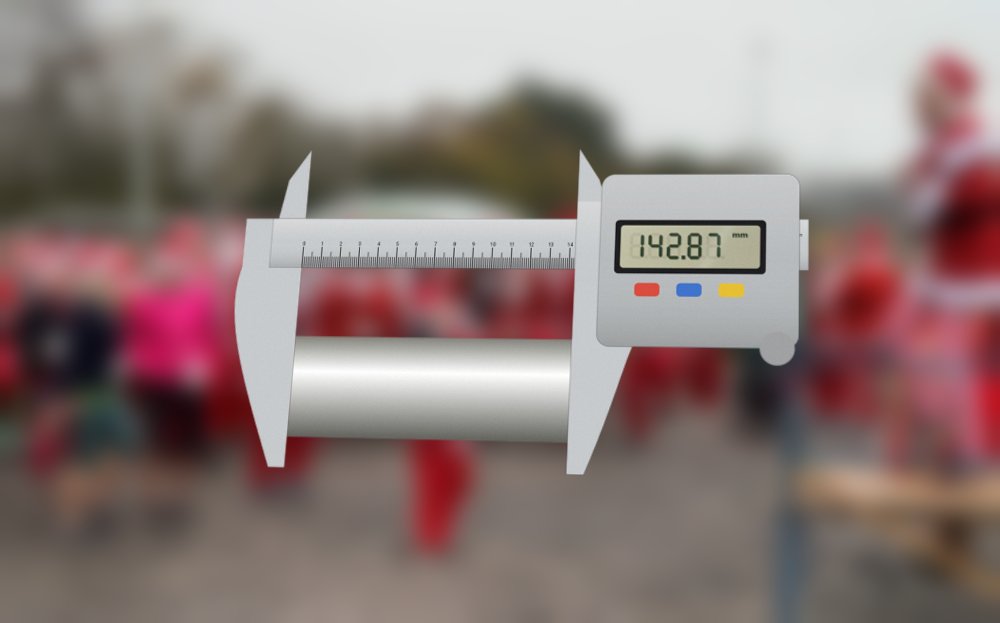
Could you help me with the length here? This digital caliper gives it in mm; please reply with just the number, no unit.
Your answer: 142.87
